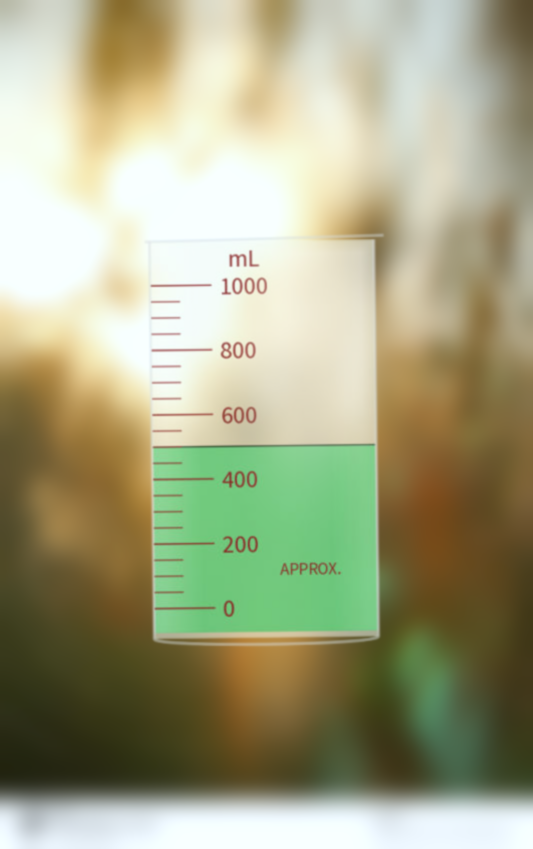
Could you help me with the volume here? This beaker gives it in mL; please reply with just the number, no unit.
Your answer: 500
